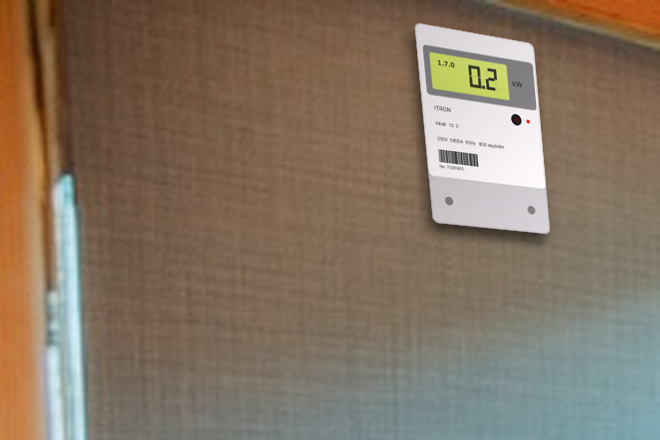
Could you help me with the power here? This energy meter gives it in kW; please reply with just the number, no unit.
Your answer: 0.2
